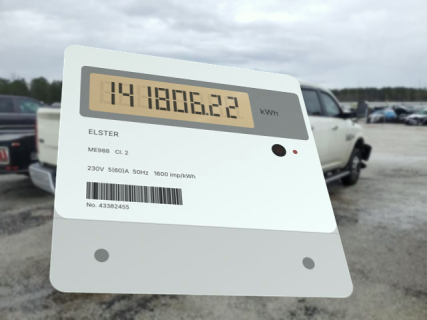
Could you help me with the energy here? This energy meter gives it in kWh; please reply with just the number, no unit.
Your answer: 141806.22
